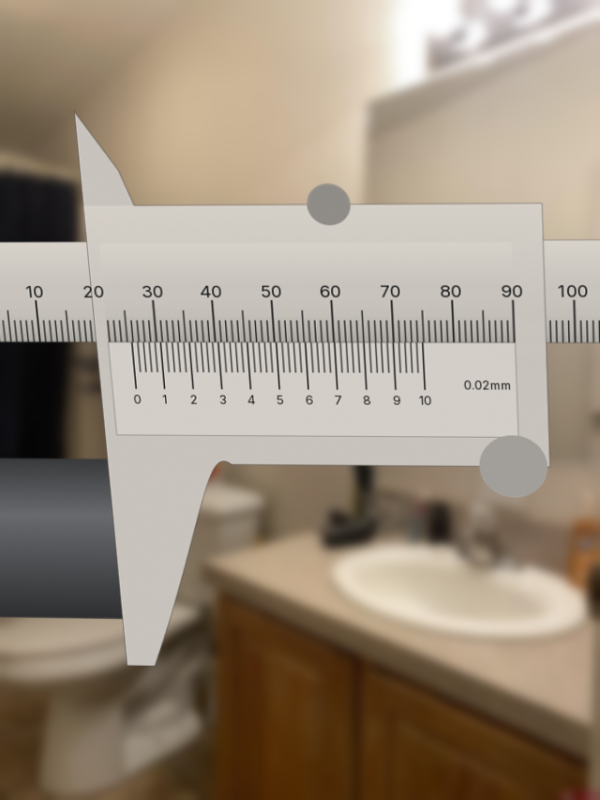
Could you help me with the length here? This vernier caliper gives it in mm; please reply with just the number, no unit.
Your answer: 25.8
